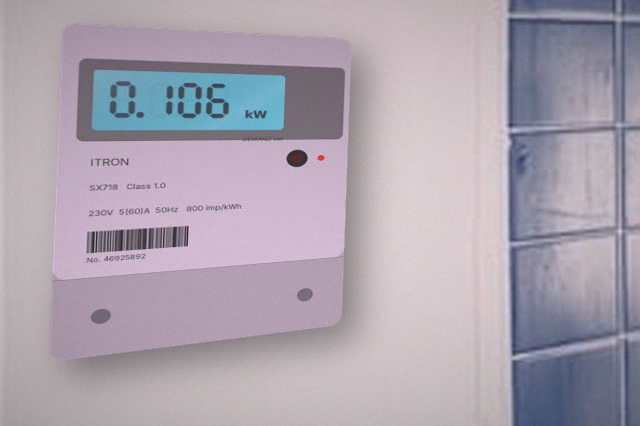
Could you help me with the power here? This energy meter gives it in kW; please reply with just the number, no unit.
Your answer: 0.106
